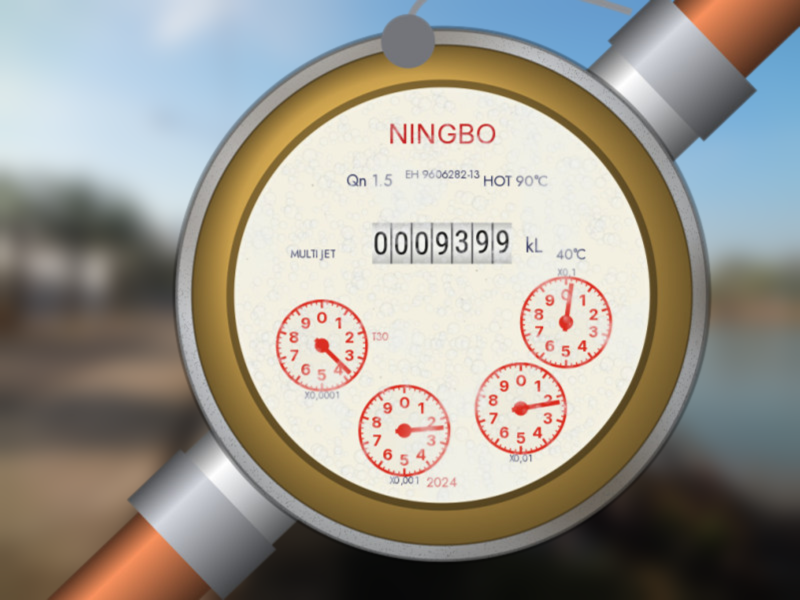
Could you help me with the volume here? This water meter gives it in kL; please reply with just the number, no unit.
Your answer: 9399.0223
